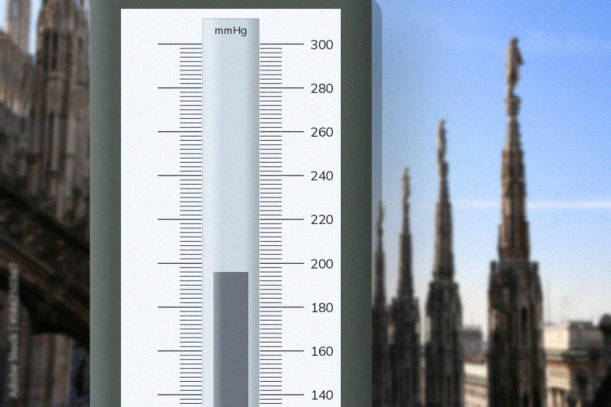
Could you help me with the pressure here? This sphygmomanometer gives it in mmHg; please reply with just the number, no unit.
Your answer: 196
